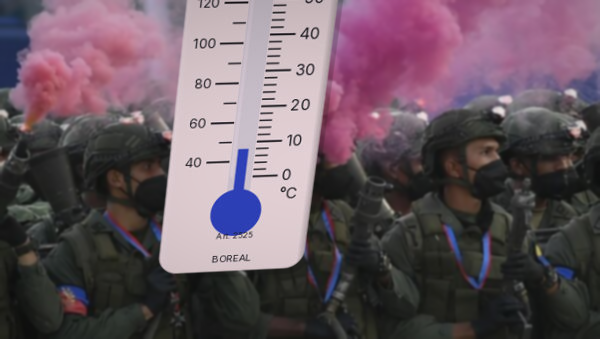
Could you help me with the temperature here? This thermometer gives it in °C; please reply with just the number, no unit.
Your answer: 8
